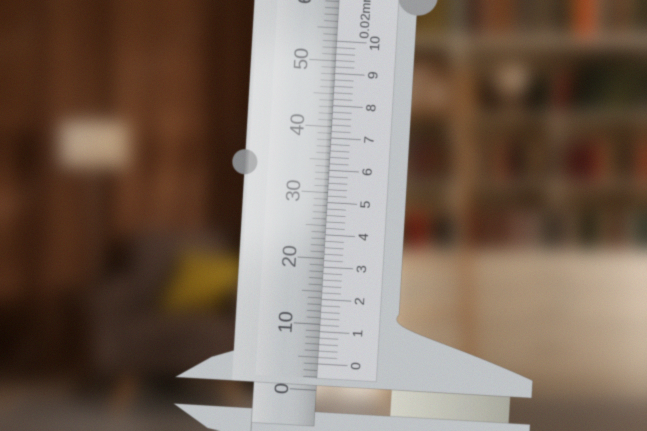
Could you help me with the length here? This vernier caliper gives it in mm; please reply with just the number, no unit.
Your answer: 4.0
